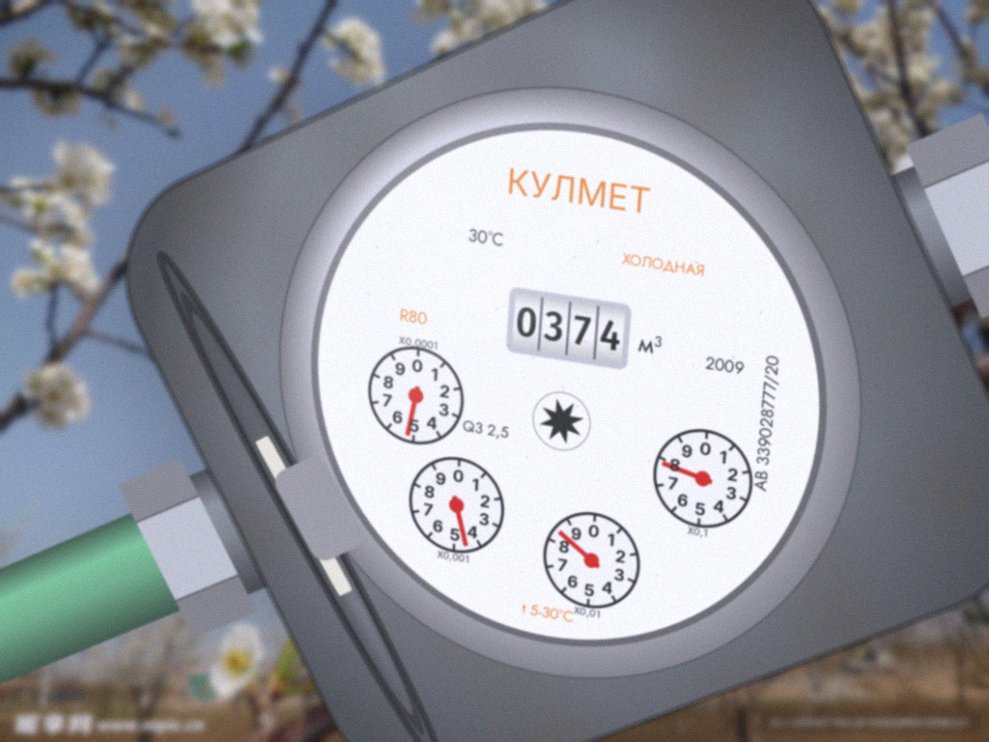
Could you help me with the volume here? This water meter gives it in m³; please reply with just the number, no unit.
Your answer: 374.7845
